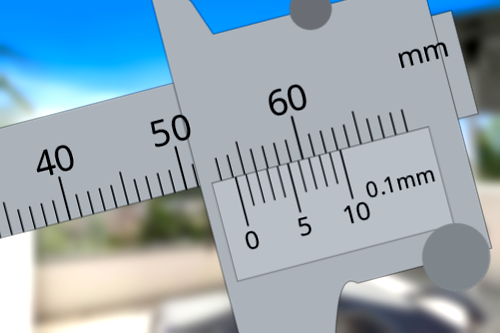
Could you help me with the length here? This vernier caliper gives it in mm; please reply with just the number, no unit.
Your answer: 54.2
